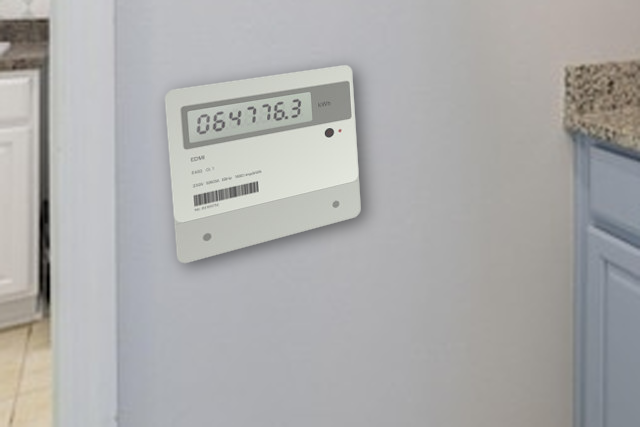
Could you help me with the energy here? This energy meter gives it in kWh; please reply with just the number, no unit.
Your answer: 64776.3
